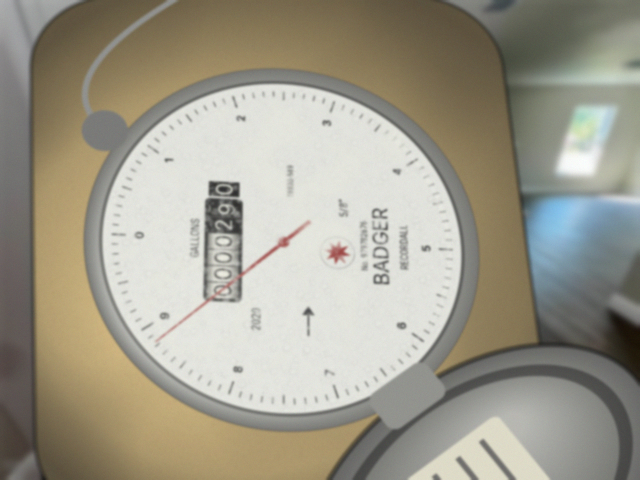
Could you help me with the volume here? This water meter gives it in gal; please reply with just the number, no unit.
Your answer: 288.8
